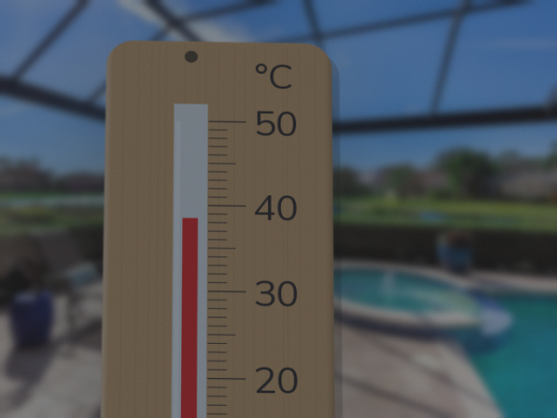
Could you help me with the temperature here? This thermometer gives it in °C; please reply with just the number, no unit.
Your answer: 38.5
